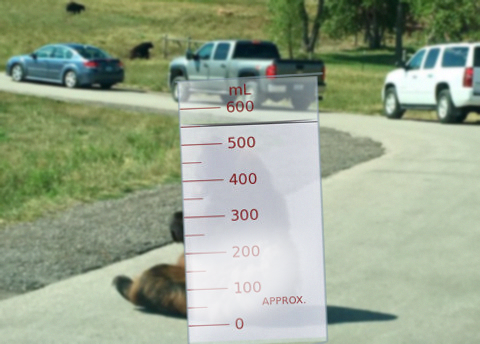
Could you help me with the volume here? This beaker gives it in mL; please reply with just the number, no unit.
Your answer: 550
